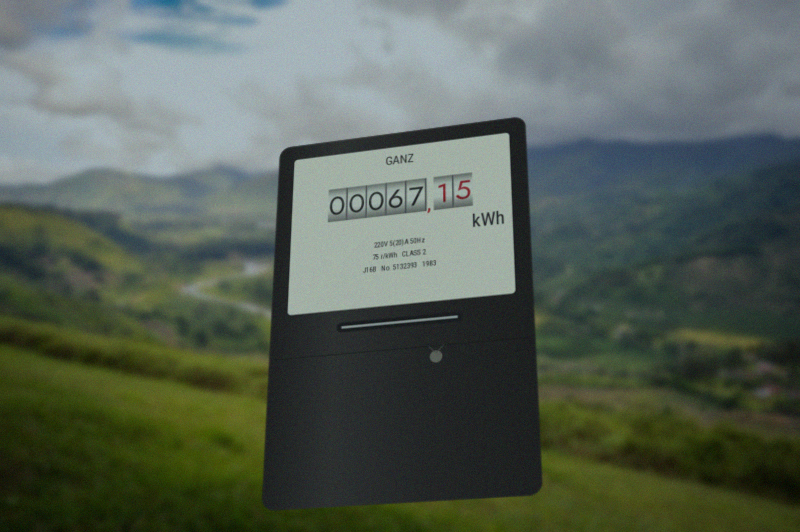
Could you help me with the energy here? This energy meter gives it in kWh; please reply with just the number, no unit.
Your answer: 67.15
